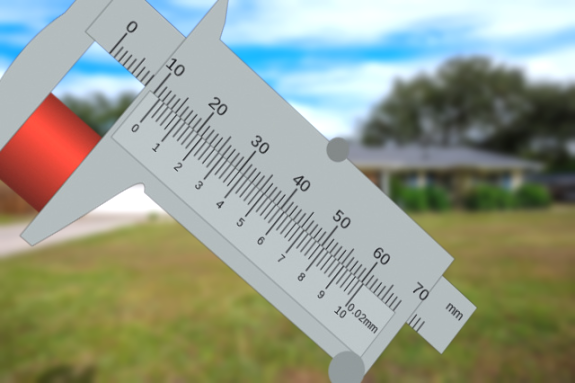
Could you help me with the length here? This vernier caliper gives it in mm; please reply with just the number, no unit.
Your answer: 11.4
